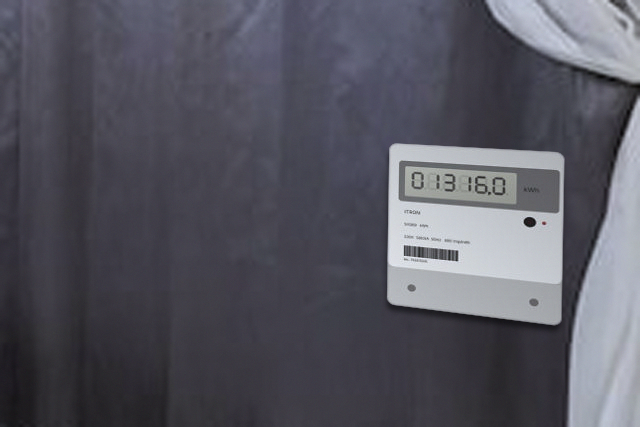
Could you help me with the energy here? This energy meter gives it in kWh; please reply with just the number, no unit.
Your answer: 1316.0
